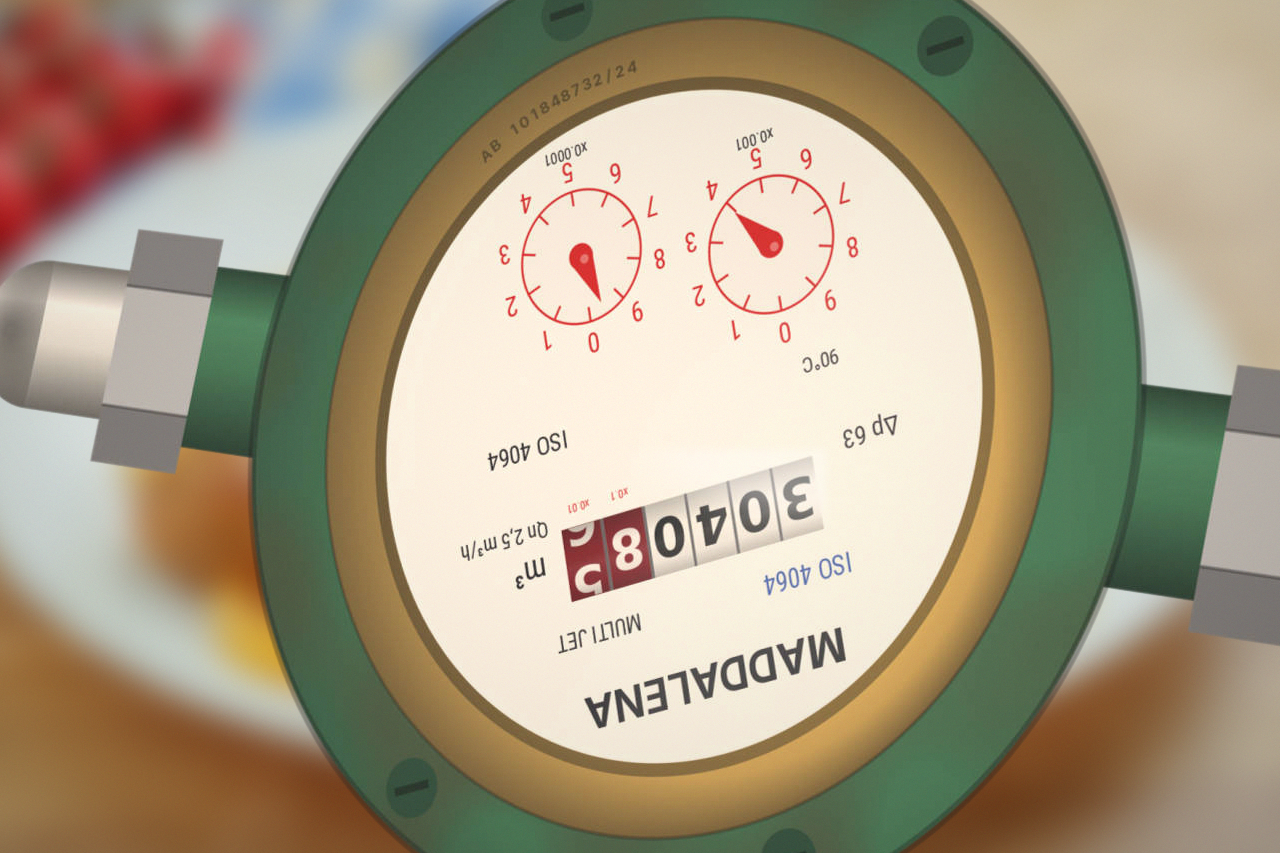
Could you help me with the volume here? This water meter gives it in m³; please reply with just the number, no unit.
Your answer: 3040.8539
